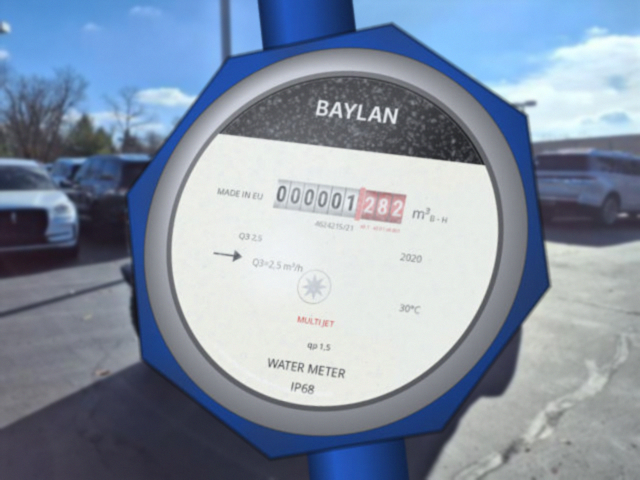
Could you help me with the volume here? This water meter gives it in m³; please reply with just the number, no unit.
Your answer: 1.282
